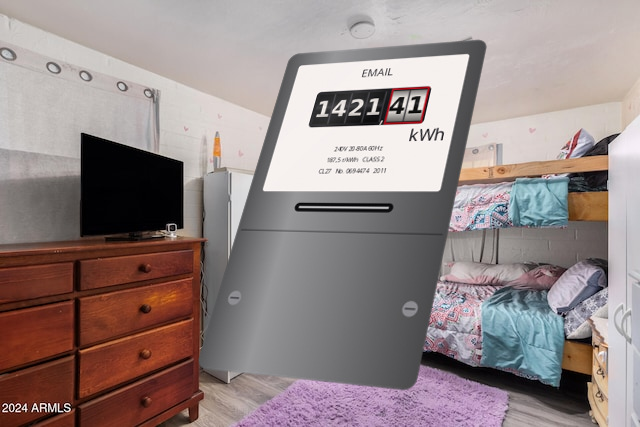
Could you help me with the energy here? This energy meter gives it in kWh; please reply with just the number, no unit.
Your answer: 1421.41
